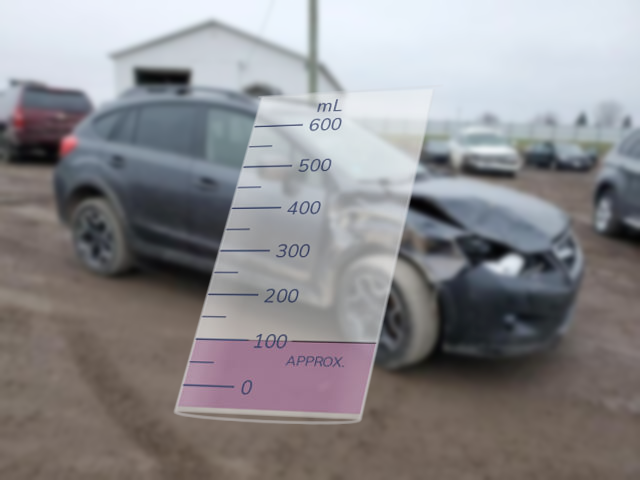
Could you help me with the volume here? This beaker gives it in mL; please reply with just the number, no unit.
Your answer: 100
